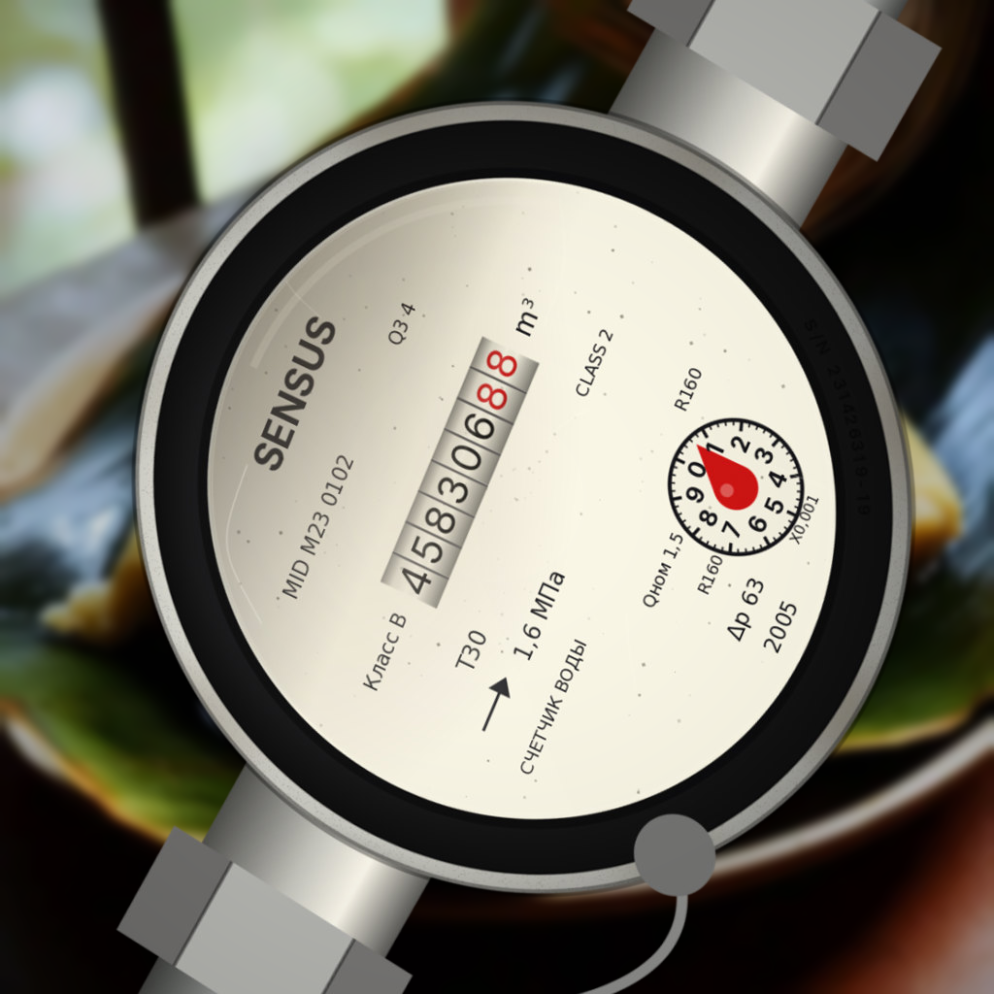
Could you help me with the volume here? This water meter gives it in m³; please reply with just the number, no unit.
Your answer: 458306.880
